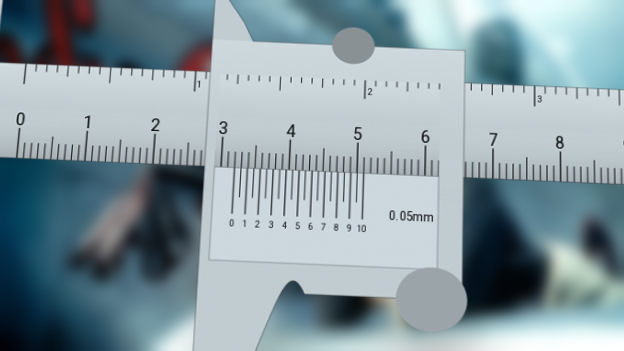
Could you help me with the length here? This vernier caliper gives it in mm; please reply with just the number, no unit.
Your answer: 32.0
